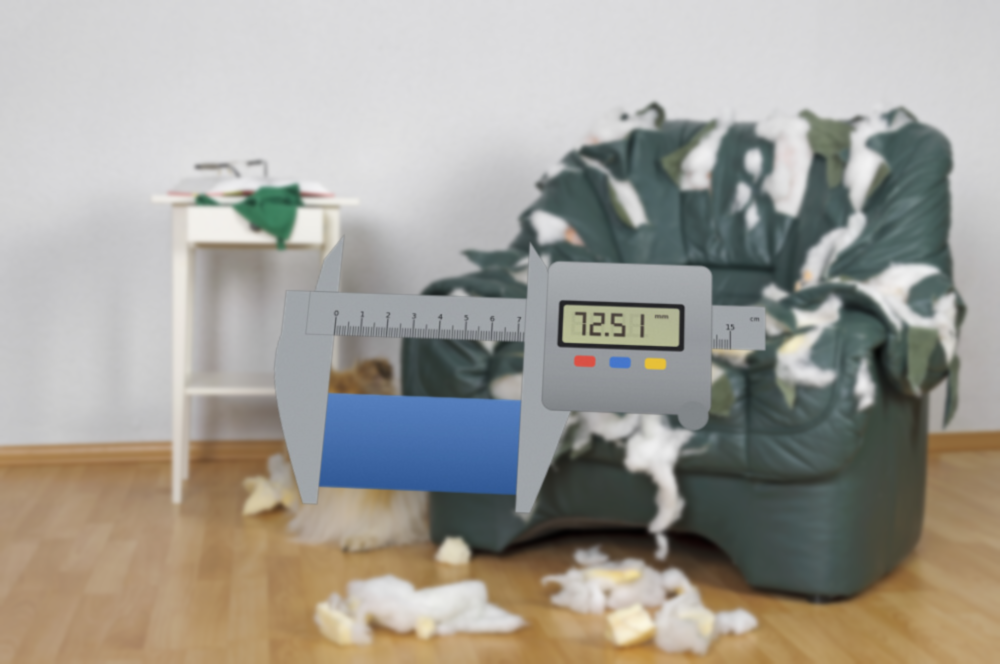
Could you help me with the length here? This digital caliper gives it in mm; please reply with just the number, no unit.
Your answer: 72.51
